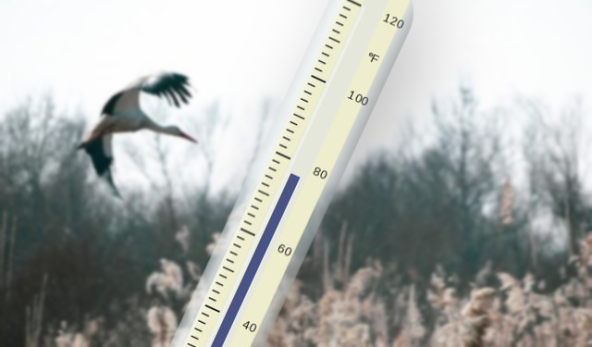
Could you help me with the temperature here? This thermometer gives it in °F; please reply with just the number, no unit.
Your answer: 77
